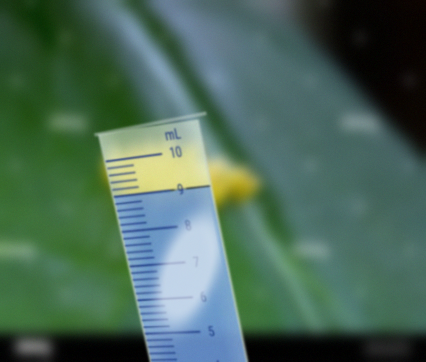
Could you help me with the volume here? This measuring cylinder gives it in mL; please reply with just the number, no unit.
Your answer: 9
